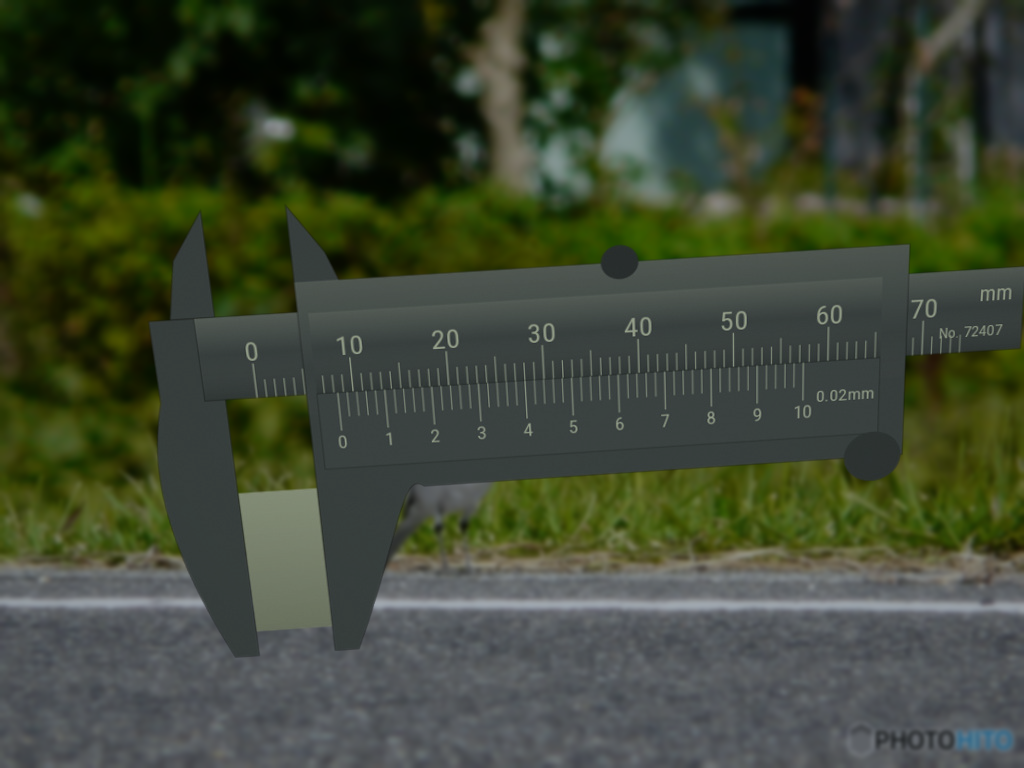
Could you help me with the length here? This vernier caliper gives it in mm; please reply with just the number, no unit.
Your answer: 8.4
